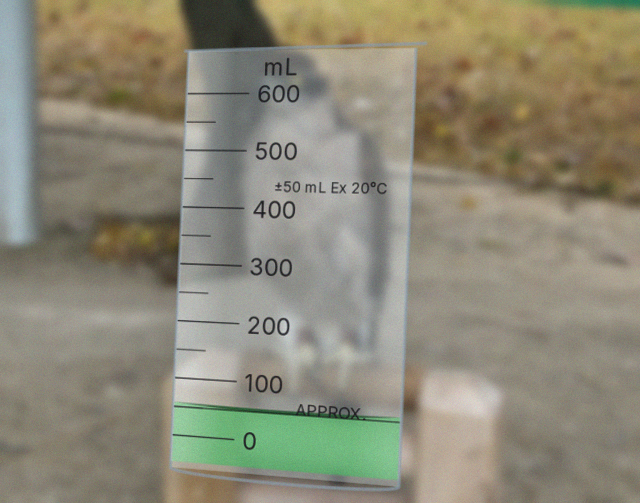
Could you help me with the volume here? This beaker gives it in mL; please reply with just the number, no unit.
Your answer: 50
